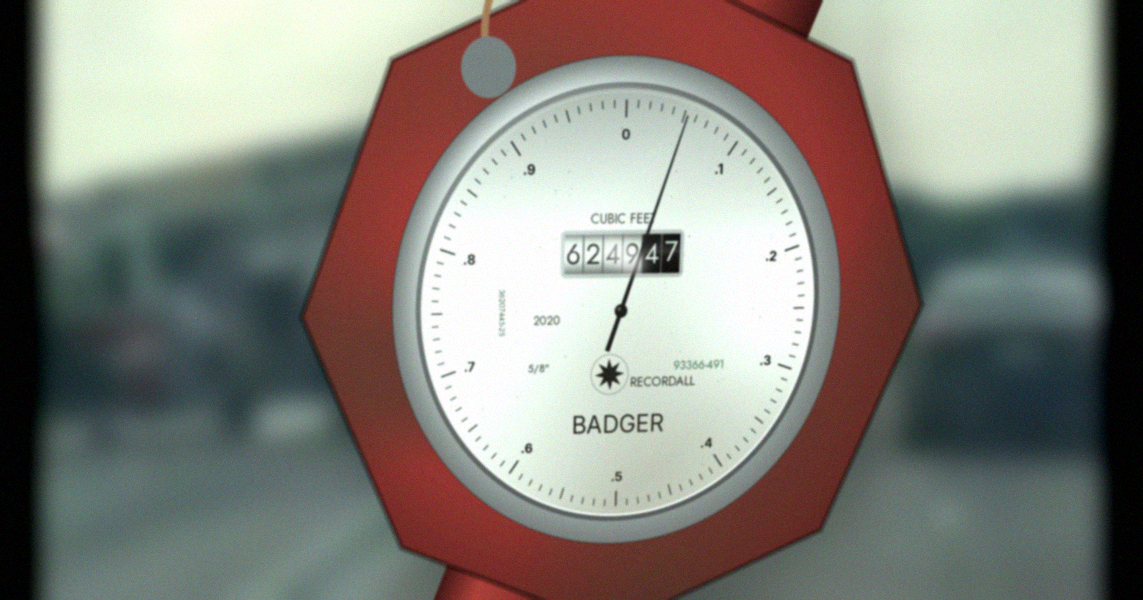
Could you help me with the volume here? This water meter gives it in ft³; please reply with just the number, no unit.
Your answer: 624947.05
